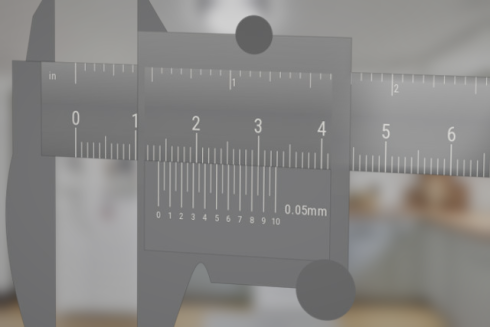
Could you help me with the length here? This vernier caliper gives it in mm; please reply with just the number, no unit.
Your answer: 13.8
